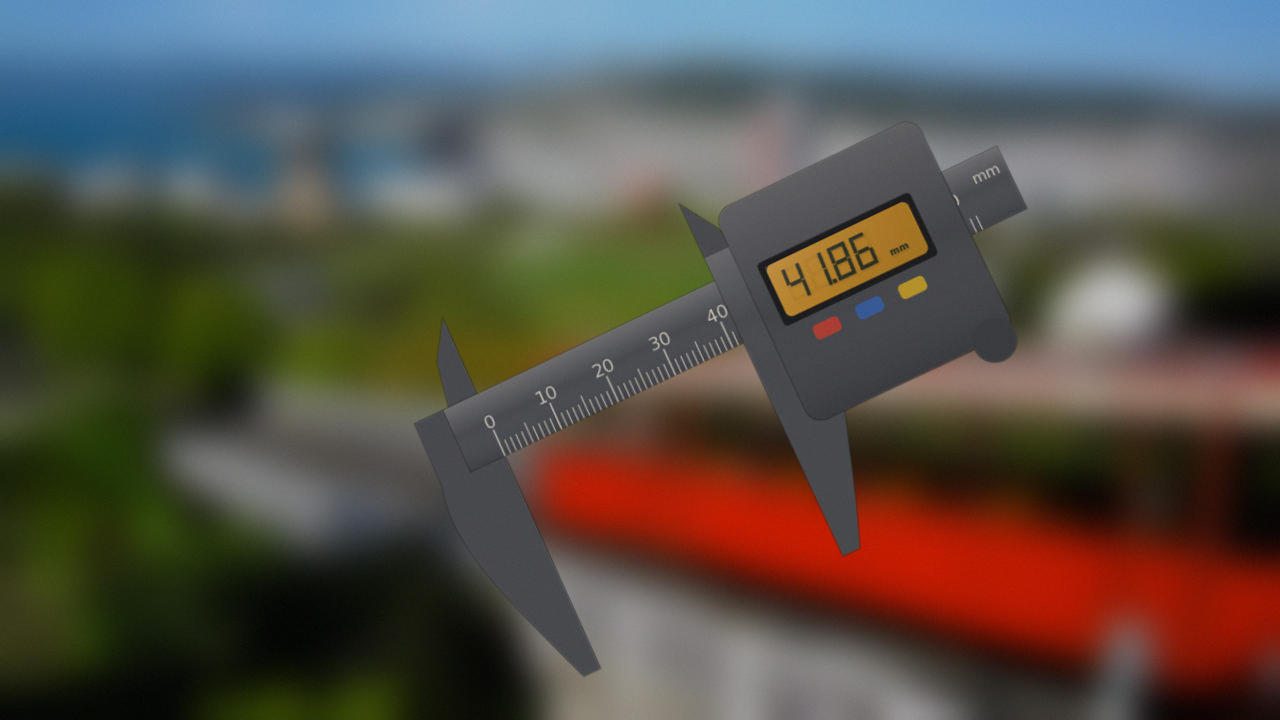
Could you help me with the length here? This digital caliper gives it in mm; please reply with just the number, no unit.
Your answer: 41.86
